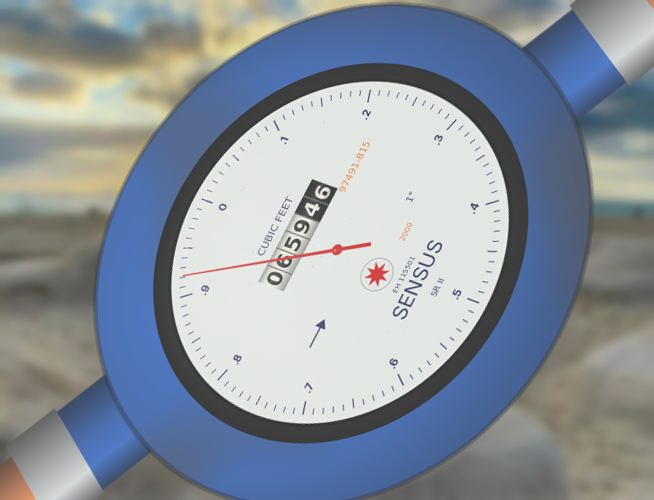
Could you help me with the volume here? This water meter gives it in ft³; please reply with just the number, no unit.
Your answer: 65945.92
